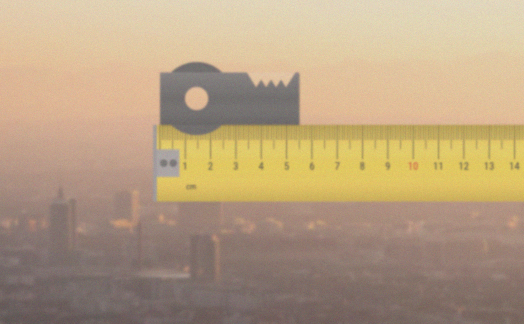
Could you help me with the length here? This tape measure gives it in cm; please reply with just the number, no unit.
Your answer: 5.5
